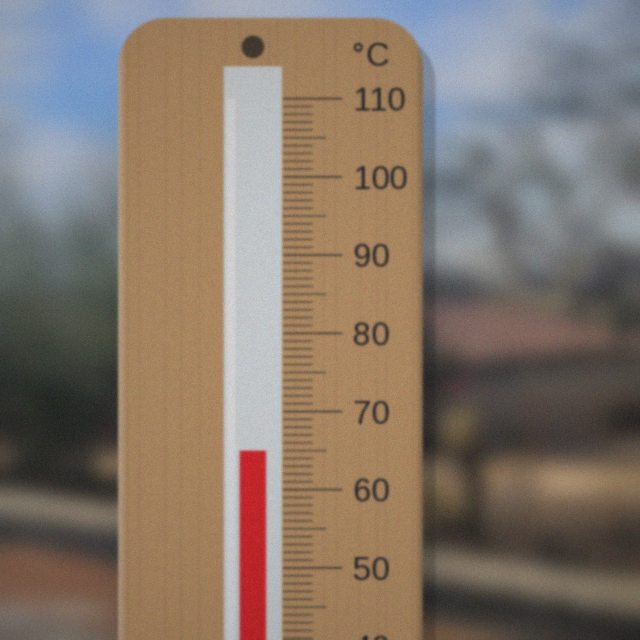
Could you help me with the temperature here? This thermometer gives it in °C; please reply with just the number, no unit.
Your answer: 65
